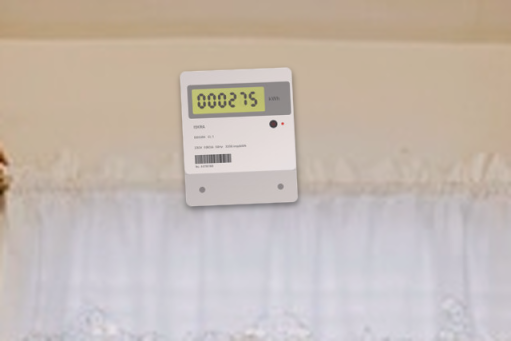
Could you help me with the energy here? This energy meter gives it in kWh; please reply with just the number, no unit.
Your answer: 275
